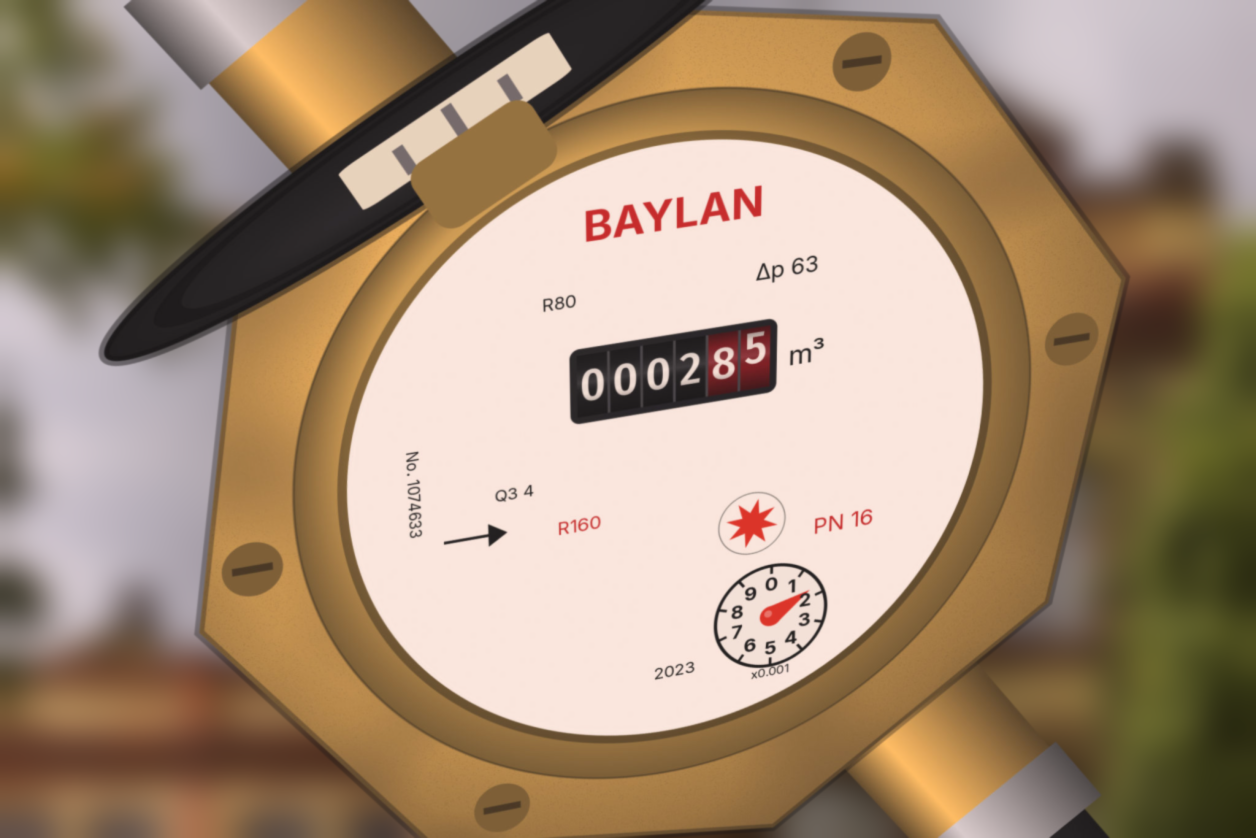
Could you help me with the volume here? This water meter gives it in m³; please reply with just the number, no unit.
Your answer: 2.851
